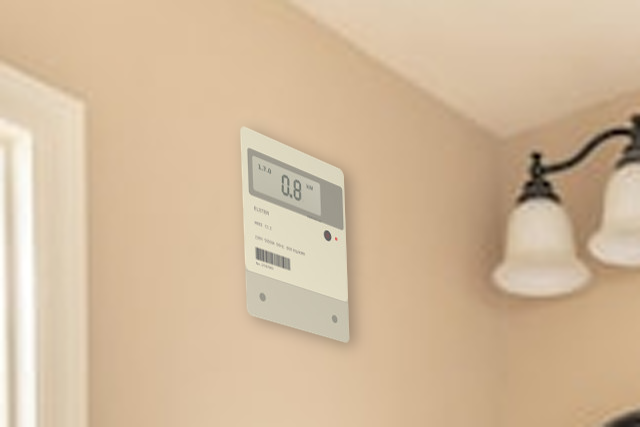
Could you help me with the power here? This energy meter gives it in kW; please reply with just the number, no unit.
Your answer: 0.8
